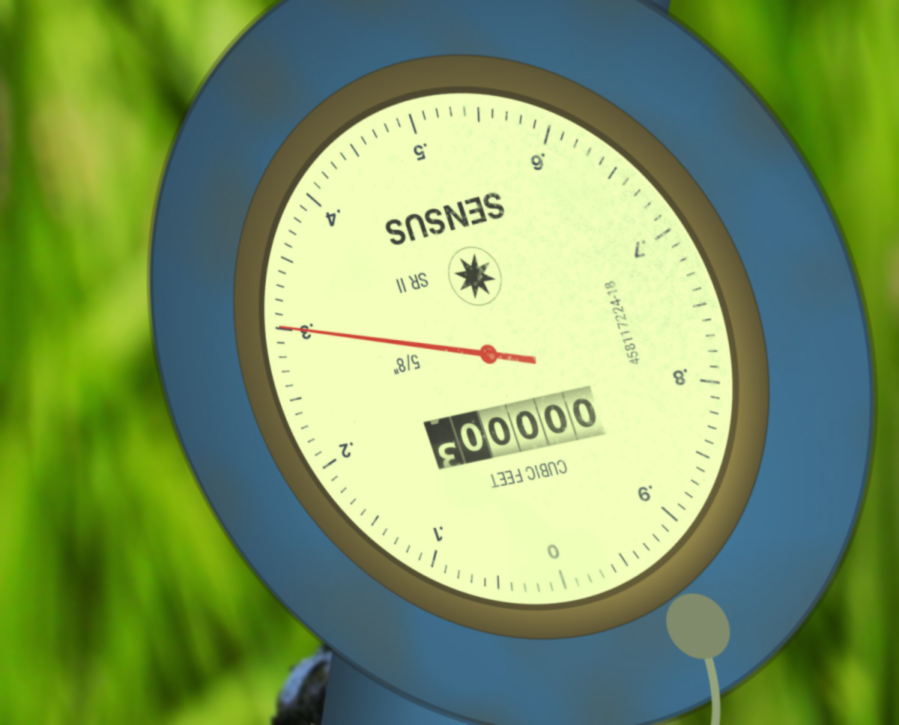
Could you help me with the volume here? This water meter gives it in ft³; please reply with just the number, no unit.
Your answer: 3.30
